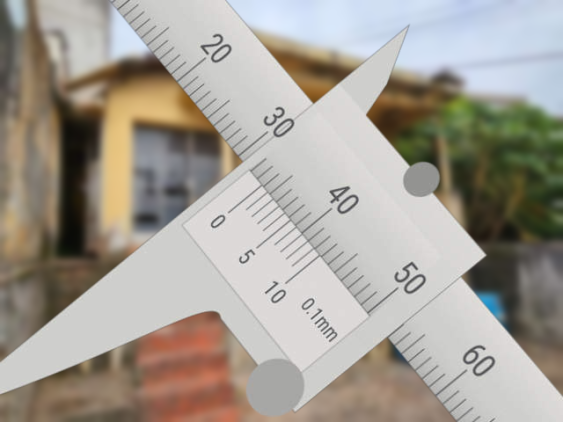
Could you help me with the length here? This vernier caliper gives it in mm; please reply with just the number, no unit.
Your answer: 33.8
